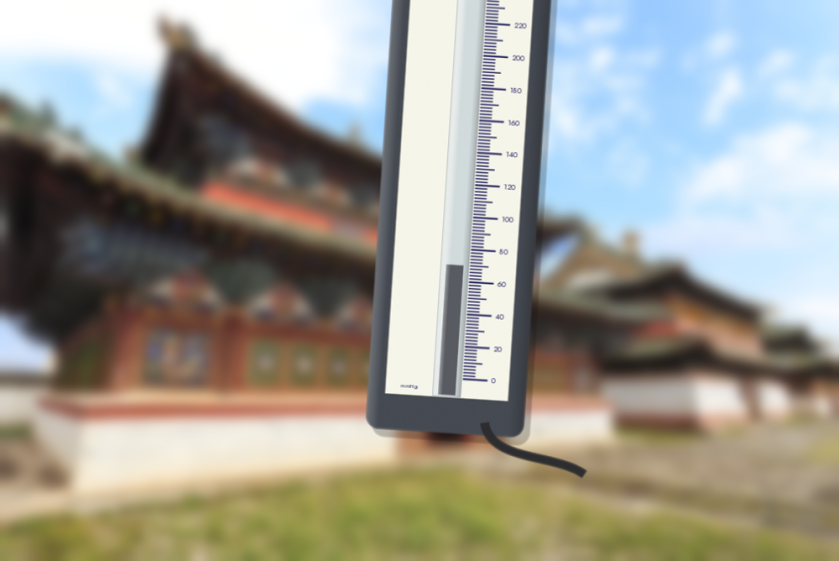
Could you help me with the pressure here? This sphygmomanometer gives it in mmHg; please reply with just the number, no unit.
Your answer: 70
